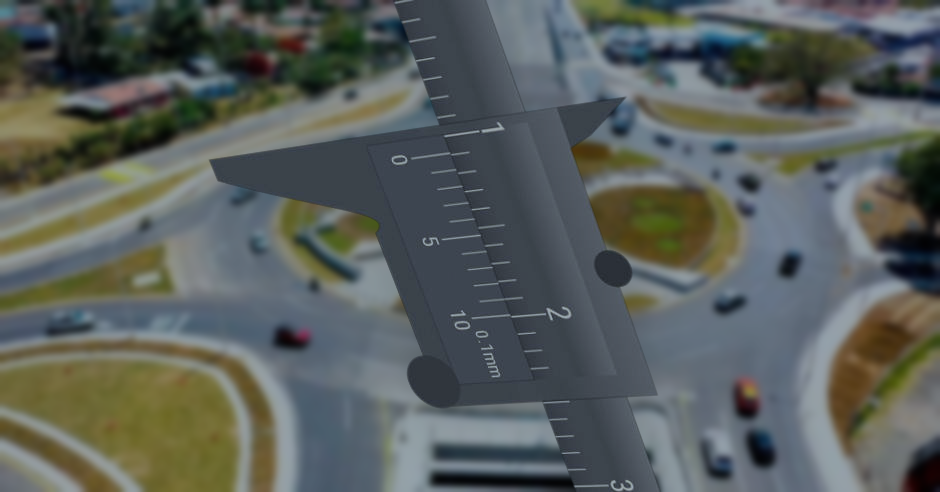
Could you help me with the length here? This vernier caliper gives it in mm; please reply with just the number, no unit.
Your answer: 10.9
